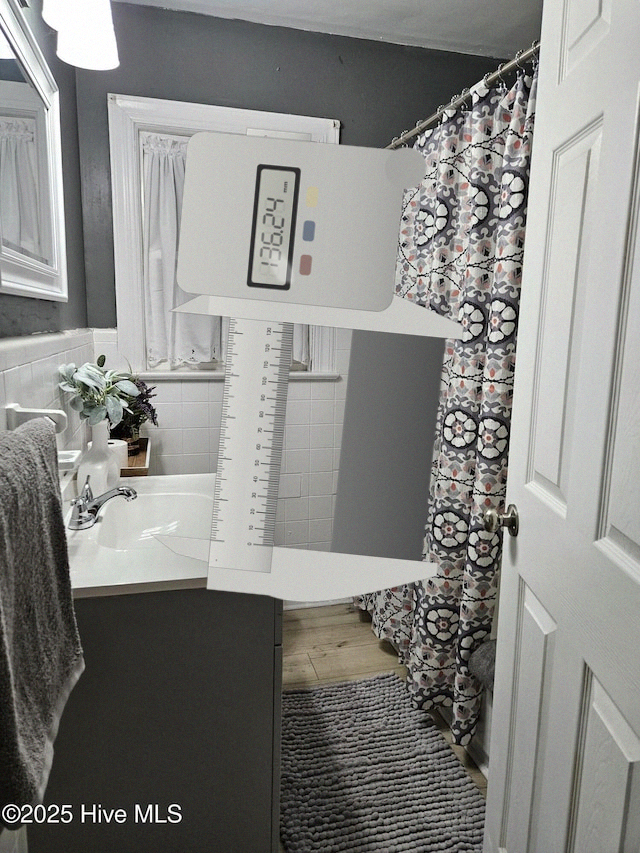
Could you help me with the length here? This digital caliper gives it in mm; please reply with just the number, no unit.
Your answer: 136.24
